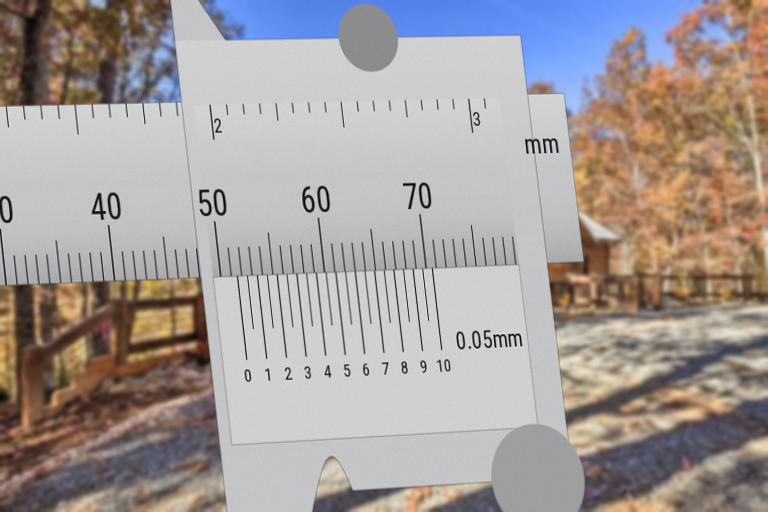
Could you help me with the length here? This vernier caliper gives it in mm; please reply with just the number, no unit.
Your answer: 51.6
